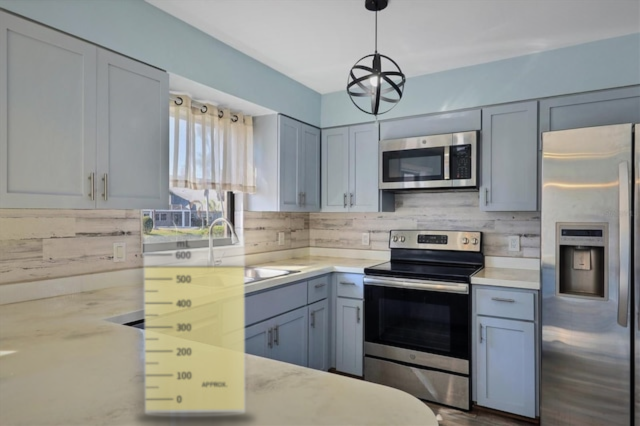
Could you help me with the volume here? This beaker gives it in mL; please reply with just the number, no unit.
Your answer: 550
